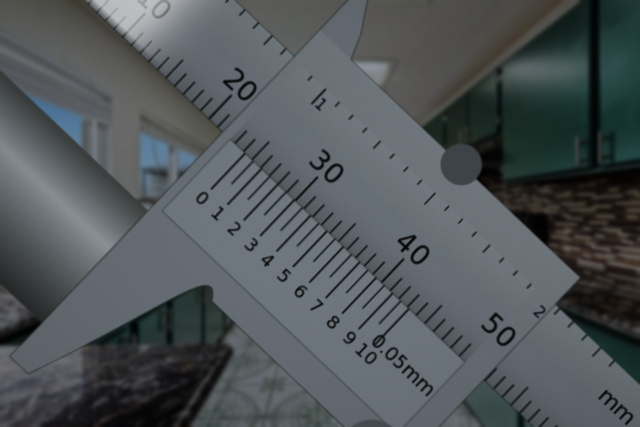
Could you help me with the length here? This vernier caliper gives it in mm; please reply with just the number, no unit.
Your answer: 24.2
